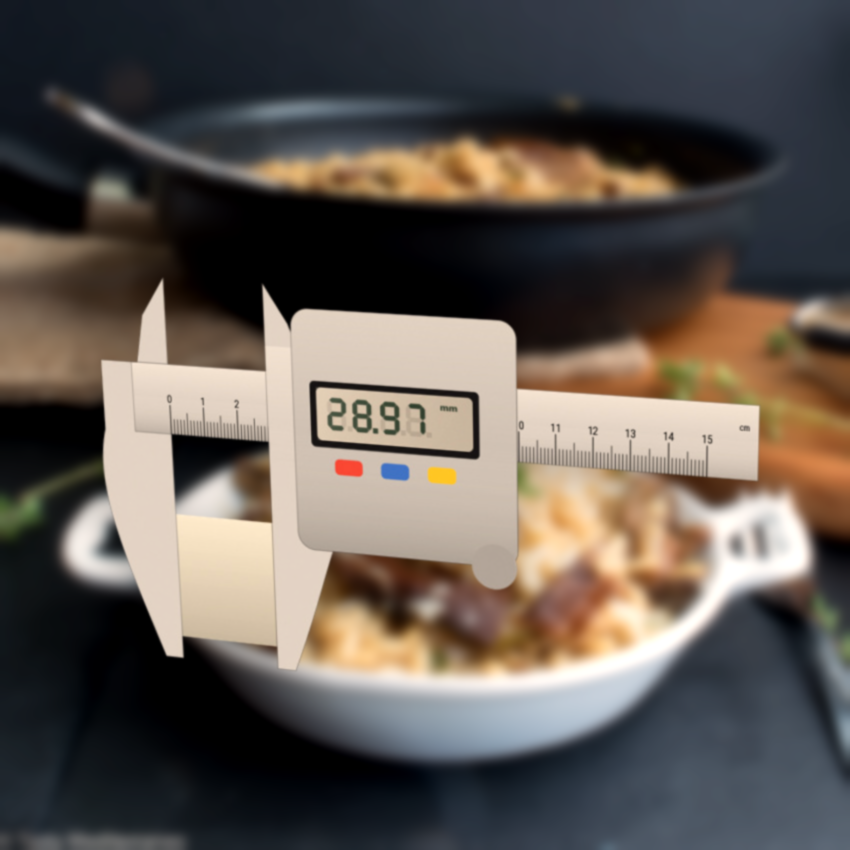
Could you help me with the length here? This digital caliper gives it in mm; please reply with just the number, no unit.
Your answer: 28.97
